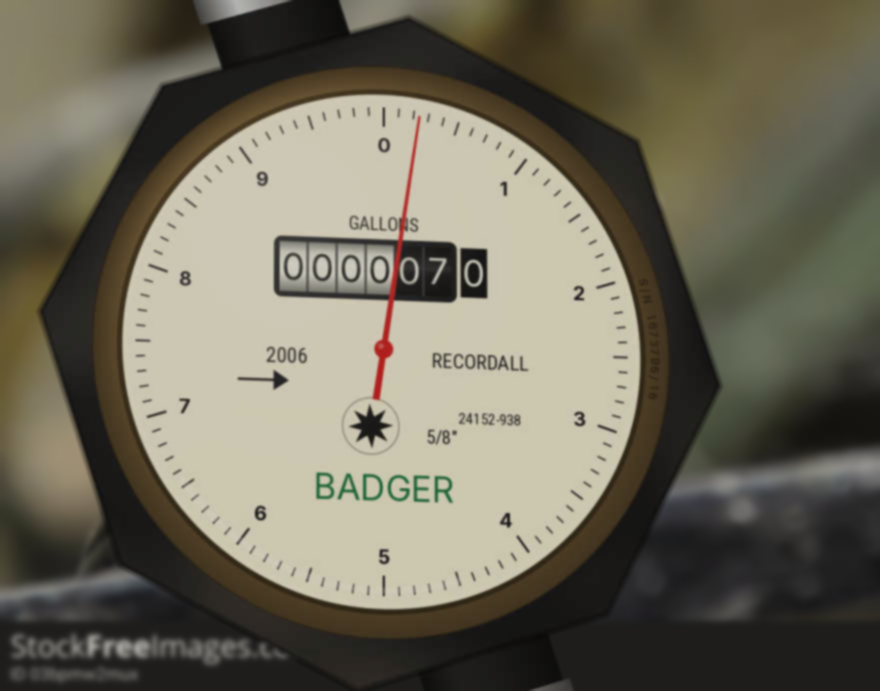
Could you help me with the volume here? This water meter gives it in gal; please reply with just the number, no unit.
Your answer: 70.2
